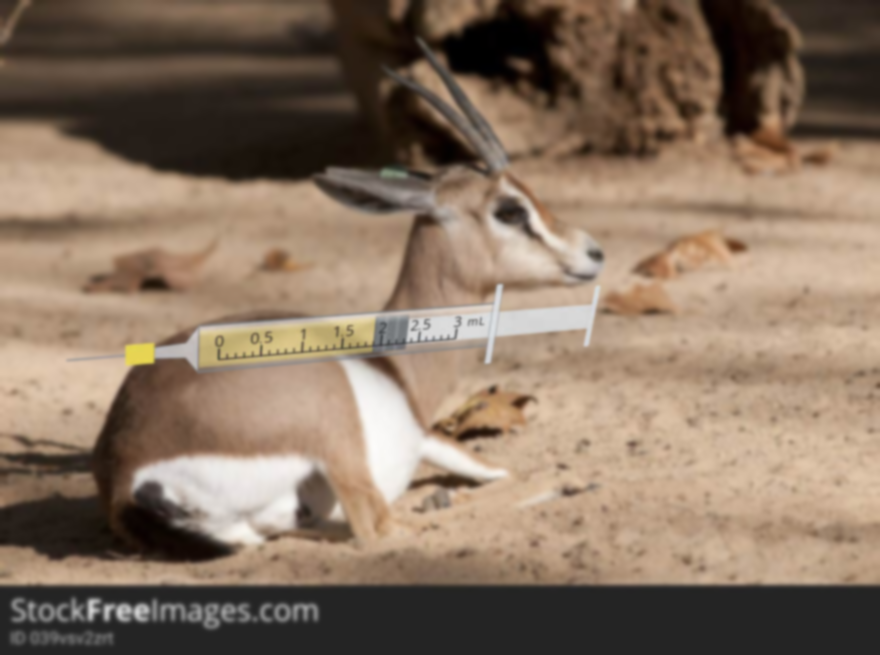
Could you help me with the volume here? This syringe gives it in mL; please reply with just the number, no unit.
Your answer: 1.9
